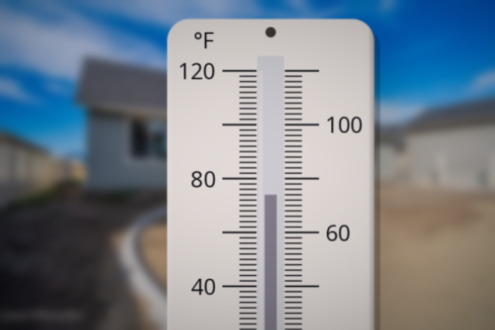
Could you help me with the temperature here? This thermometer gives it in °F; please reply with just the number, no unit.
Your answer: 74
